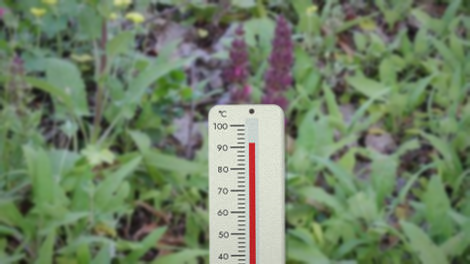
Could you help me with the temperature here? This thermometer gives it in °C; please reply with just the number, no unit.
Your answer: 92
